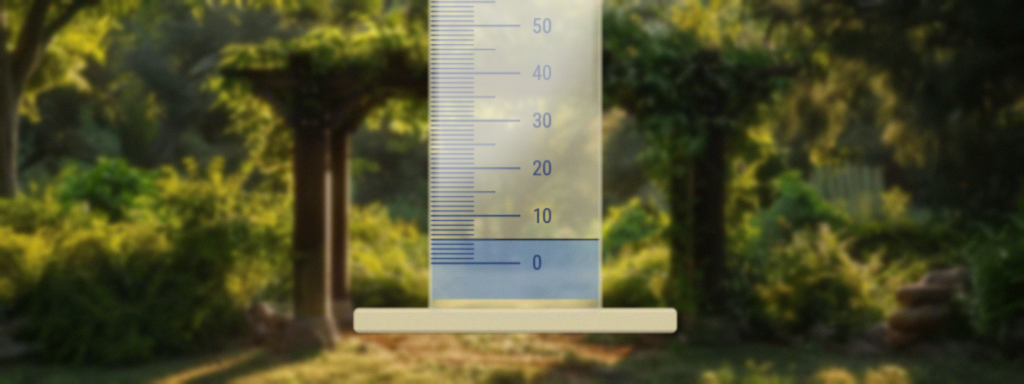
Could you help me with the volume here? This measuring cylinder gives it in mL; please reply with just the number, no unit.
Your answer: 5
